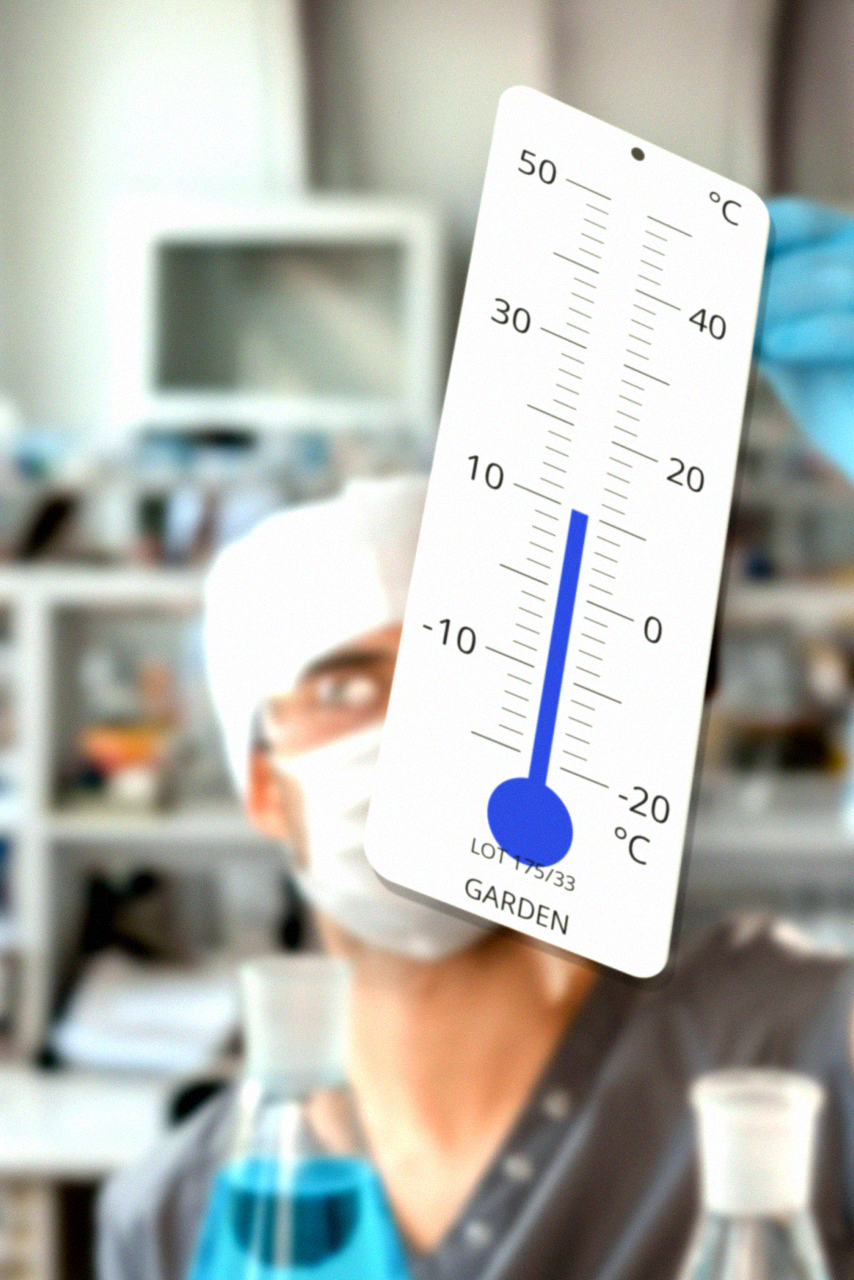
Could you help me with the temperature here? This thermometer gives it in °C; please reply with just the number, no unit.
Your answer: 10
